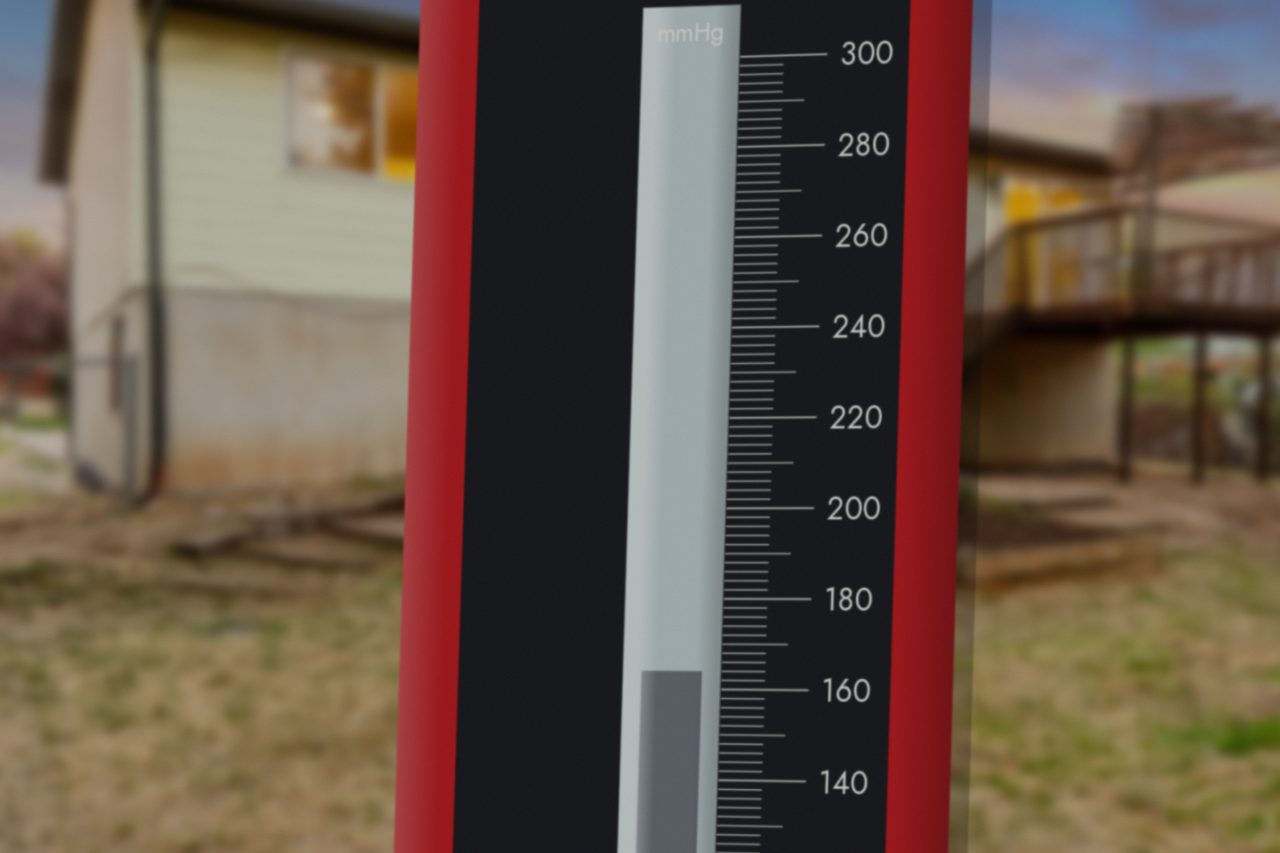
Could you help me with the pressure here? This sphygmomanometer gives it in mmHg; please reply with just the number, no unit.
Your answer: 164
